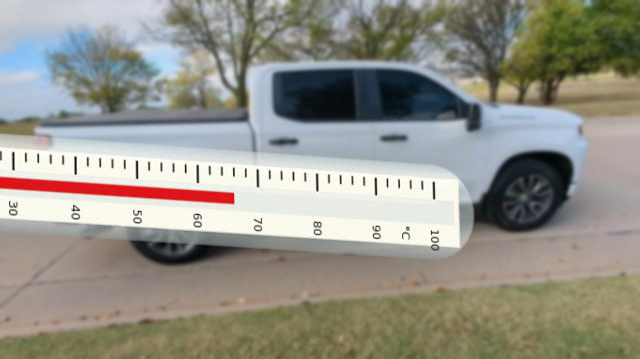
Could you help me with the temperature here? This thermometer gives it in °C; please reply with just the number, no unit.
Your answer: 66
